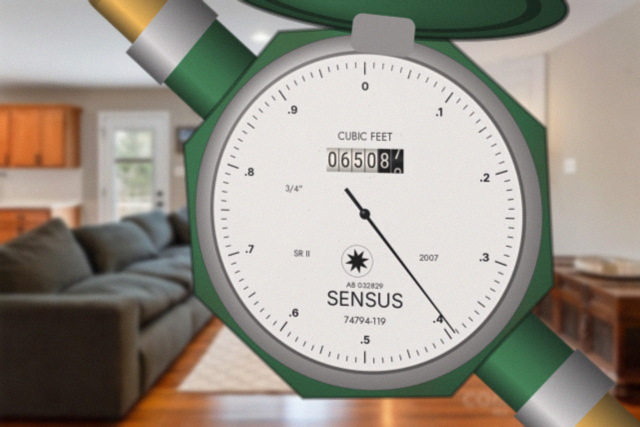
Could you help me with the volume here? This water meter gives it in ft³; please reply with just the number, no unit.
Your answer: 65087.39
